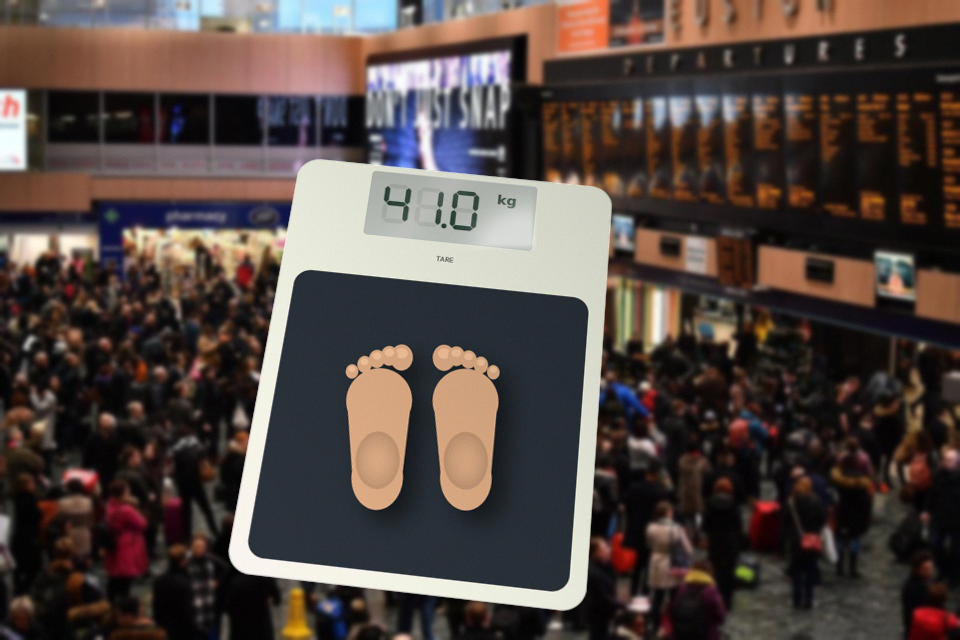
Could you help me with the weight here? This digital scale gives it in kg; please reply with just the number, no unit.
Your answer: 41.0
